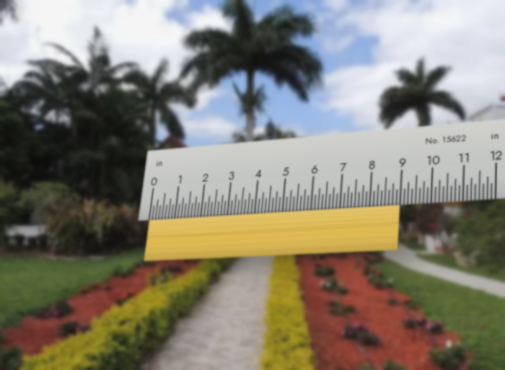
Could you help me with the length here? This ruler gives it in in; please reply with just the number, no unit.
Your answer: 9
